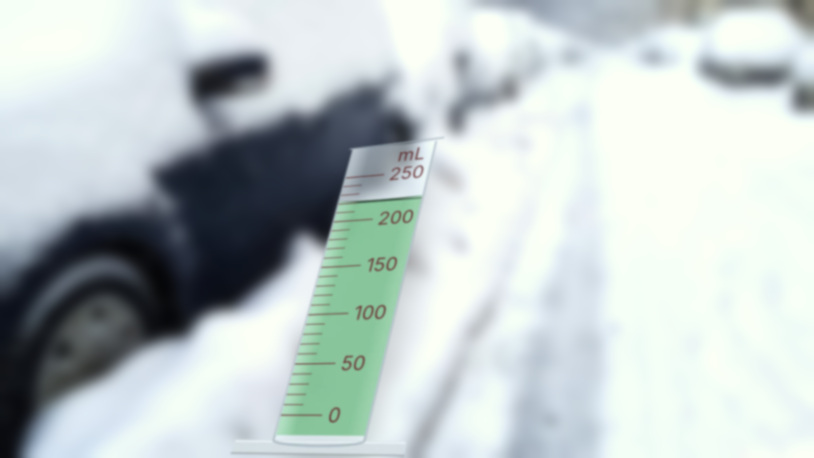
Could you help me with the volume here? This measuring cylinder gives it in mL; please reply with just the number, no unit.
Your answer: 220
